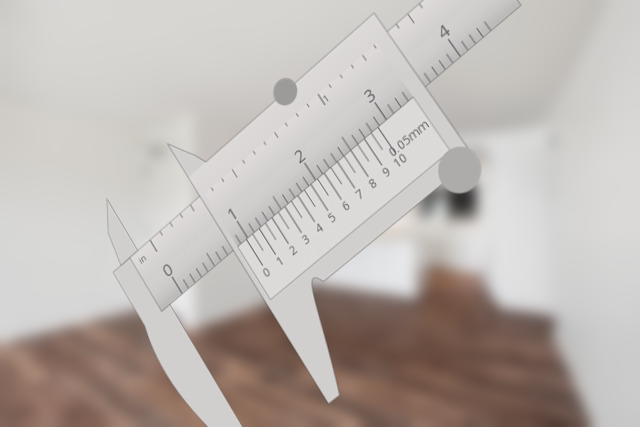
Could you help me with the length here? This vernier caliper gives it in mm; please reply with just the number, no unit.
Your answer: 9.8
